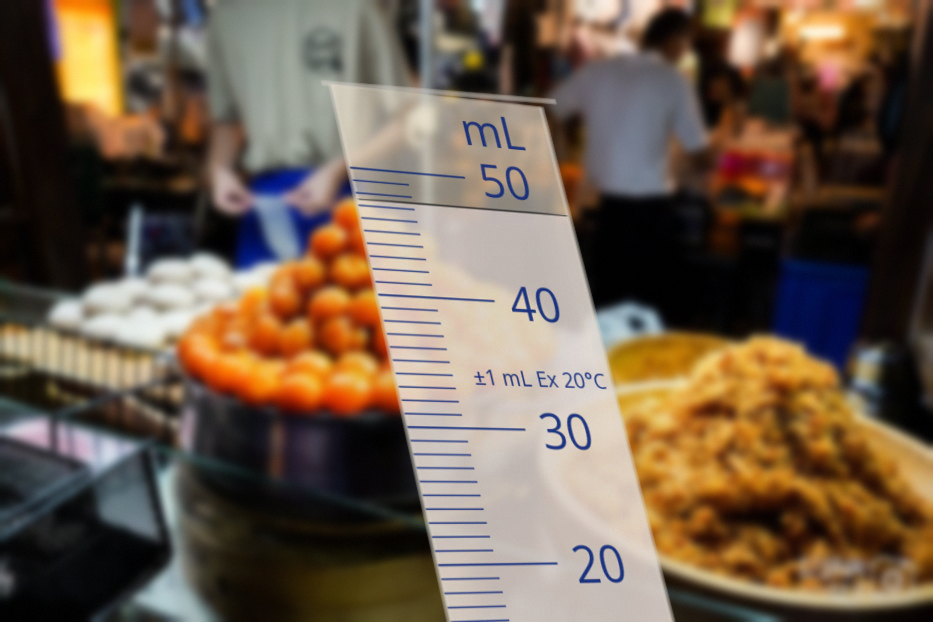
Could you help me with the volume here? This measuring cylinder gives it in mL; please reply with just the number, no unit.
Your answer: 47.5
